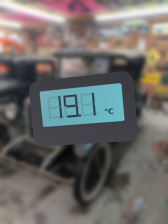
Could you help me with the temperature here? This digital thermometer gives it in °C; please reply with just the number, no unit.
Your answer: 19.1
